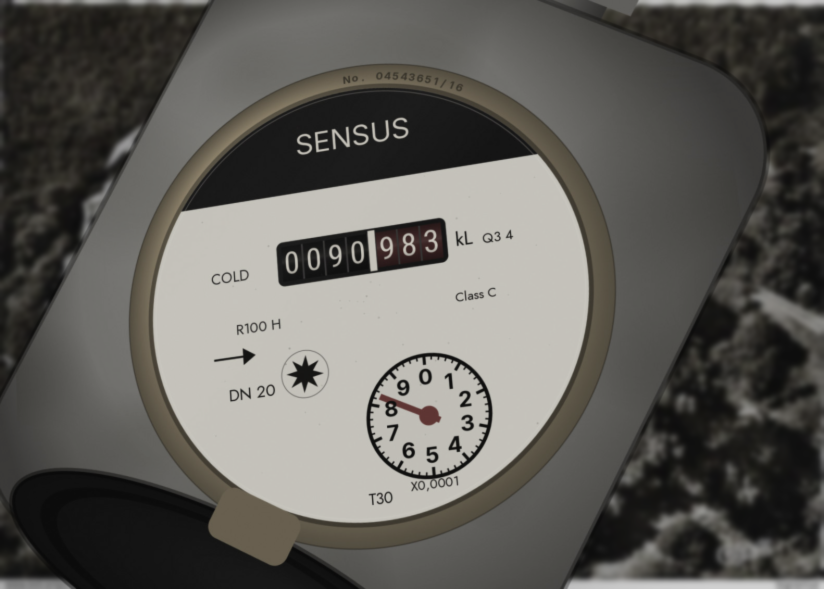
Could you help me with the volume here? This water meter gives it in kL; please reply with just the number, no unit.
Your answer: 90.9838
